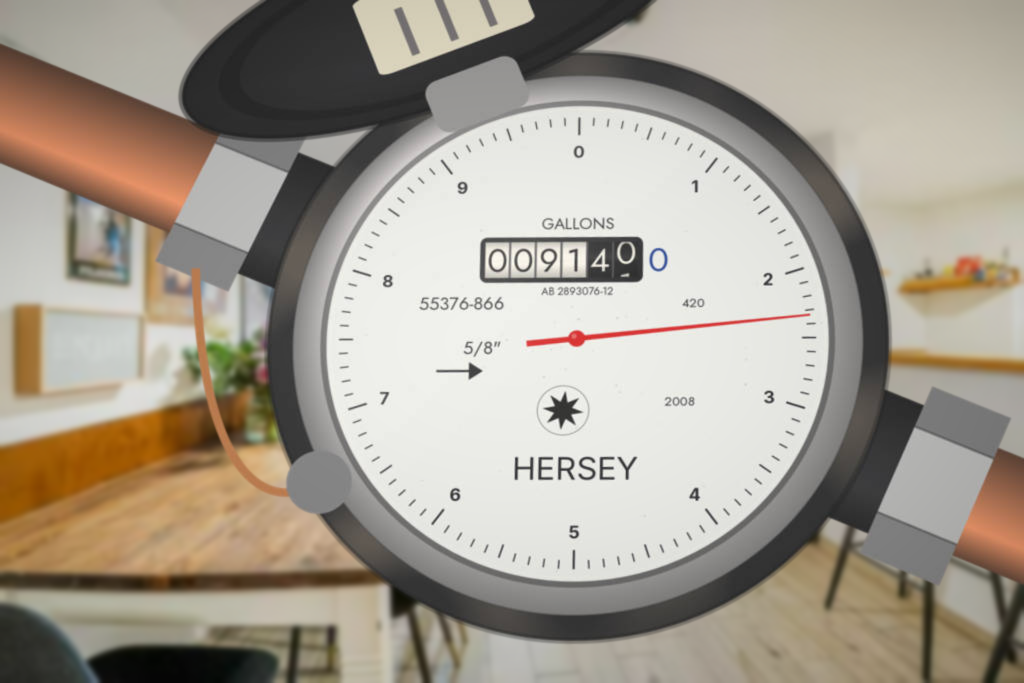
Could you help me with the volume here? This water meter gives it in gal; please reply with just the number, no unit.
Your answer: 91402.3
